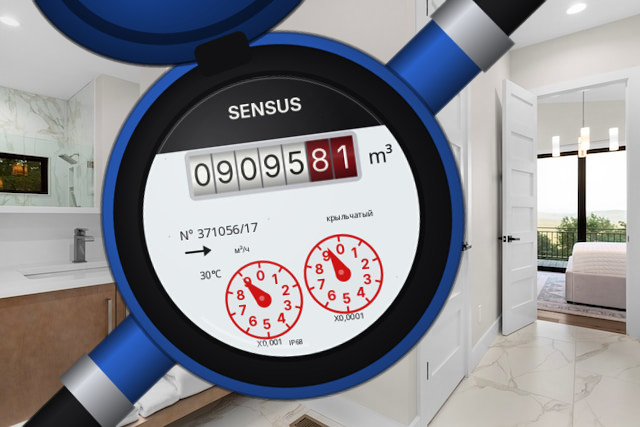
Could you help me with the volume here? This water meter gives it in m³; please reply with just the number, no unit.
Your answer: 9095.8189
